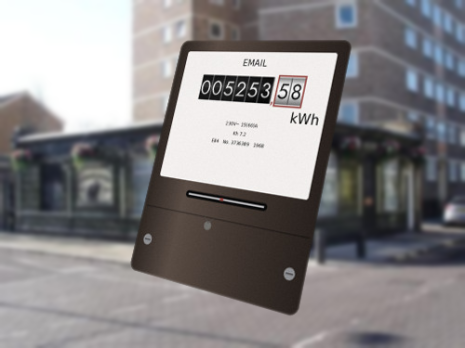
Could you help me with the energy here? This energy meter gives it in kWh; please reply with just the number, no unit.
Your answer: 5253.58
